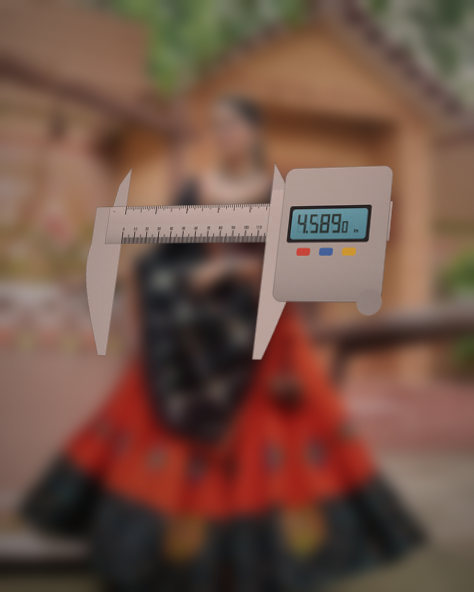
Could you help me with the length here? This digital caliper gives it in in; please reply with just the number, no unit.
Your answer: 4.5890
